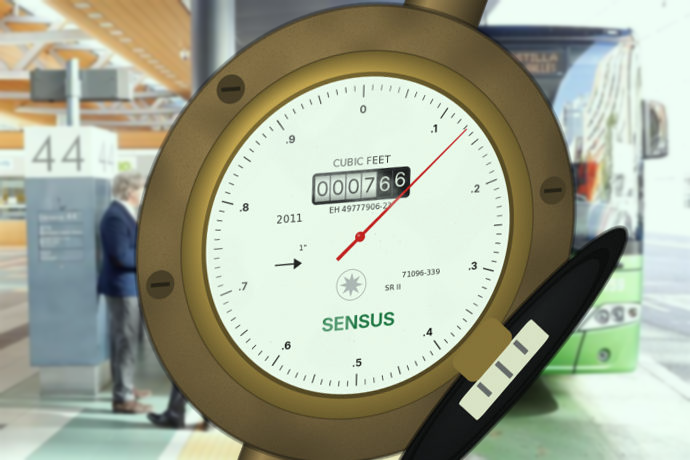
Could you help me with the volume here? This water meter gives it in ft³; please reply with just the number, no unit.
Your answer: 766.13
